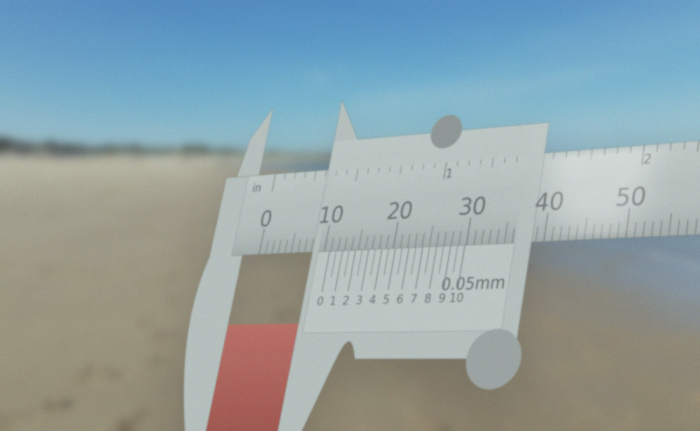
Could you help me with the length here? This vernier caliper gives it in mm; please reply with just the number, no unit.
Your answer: 10.8
